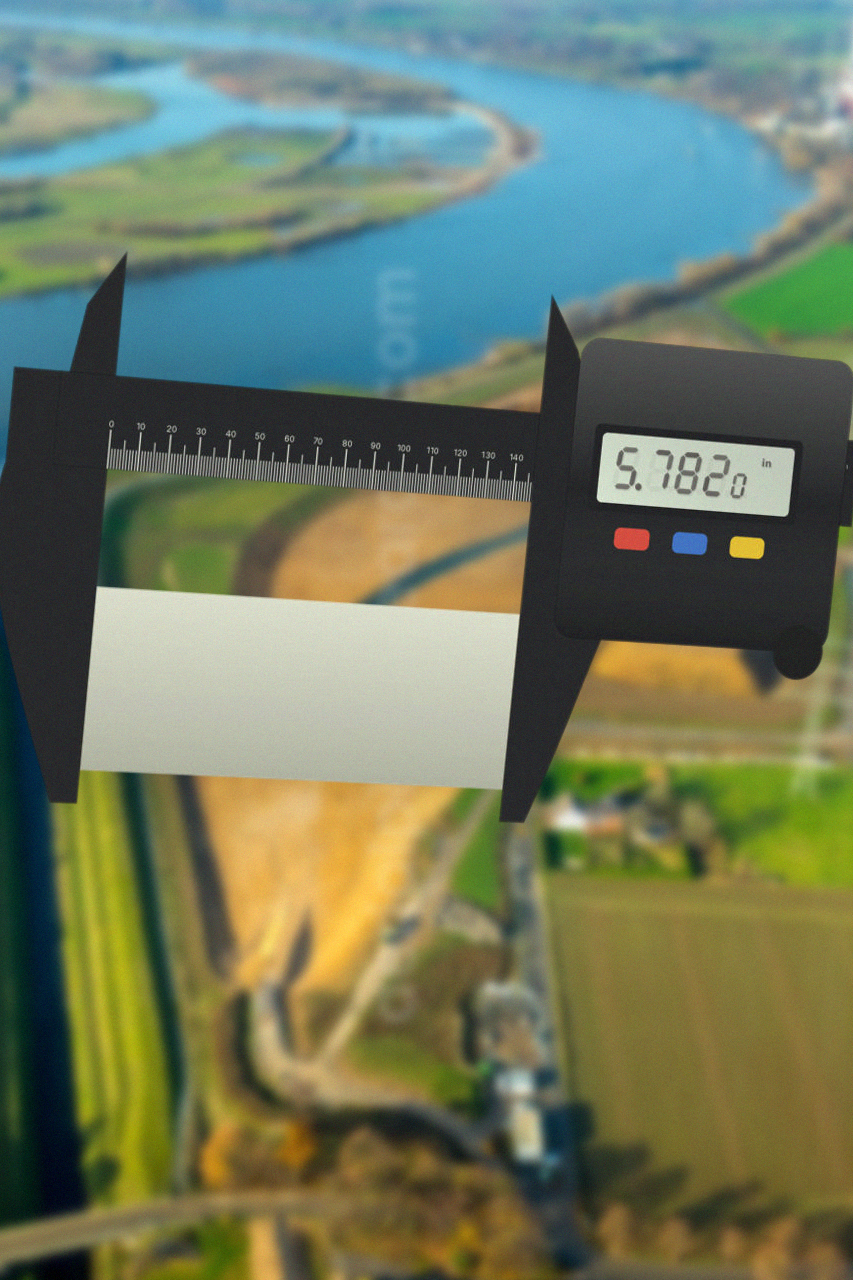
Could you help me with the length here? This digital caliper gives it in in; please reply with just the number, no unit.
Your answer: 5.7820
